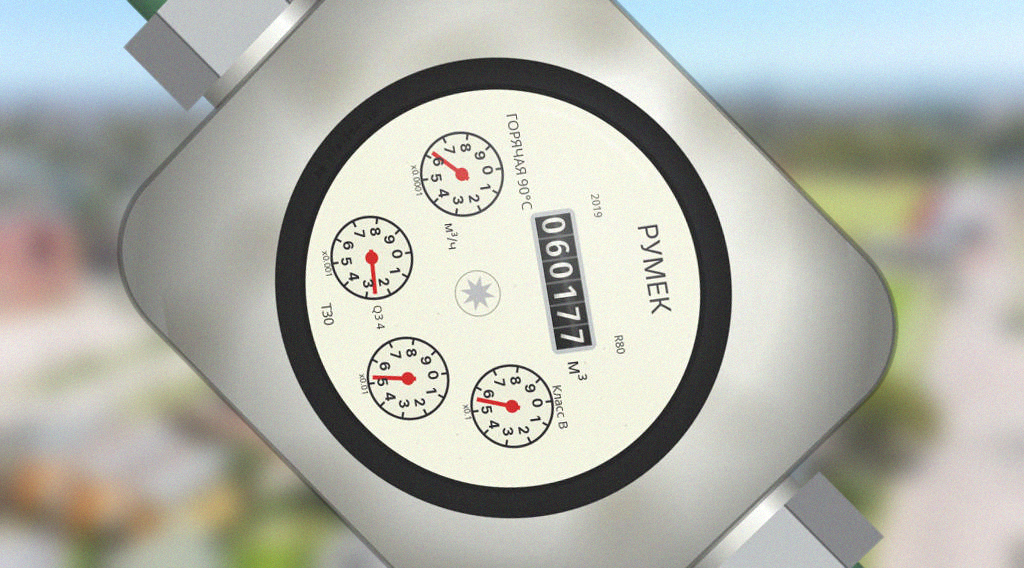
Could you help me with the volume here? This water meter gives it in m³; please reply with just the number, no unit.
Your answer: 60177.5526
